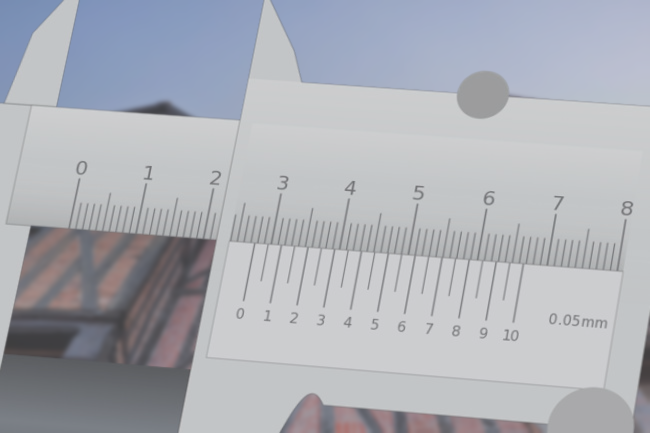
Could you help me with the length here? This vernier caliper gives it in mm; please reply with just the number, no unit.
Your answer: 27.6
